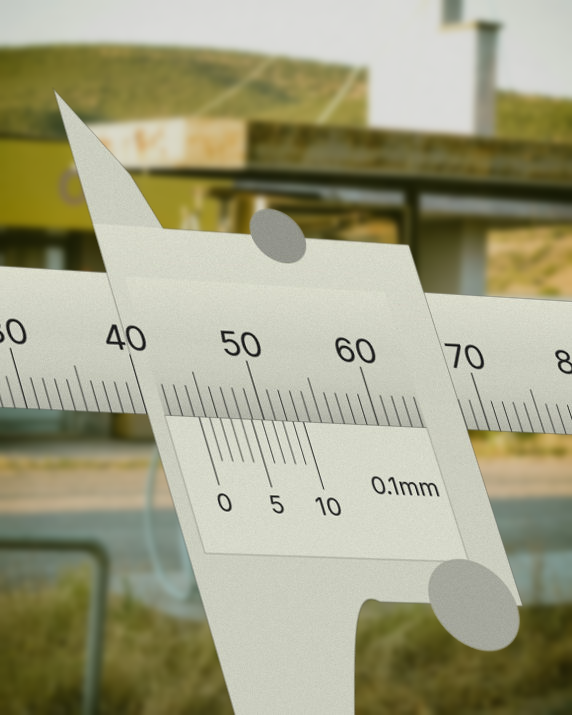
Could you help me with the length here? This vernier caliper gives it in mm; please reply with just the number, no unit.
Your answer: 44.4
